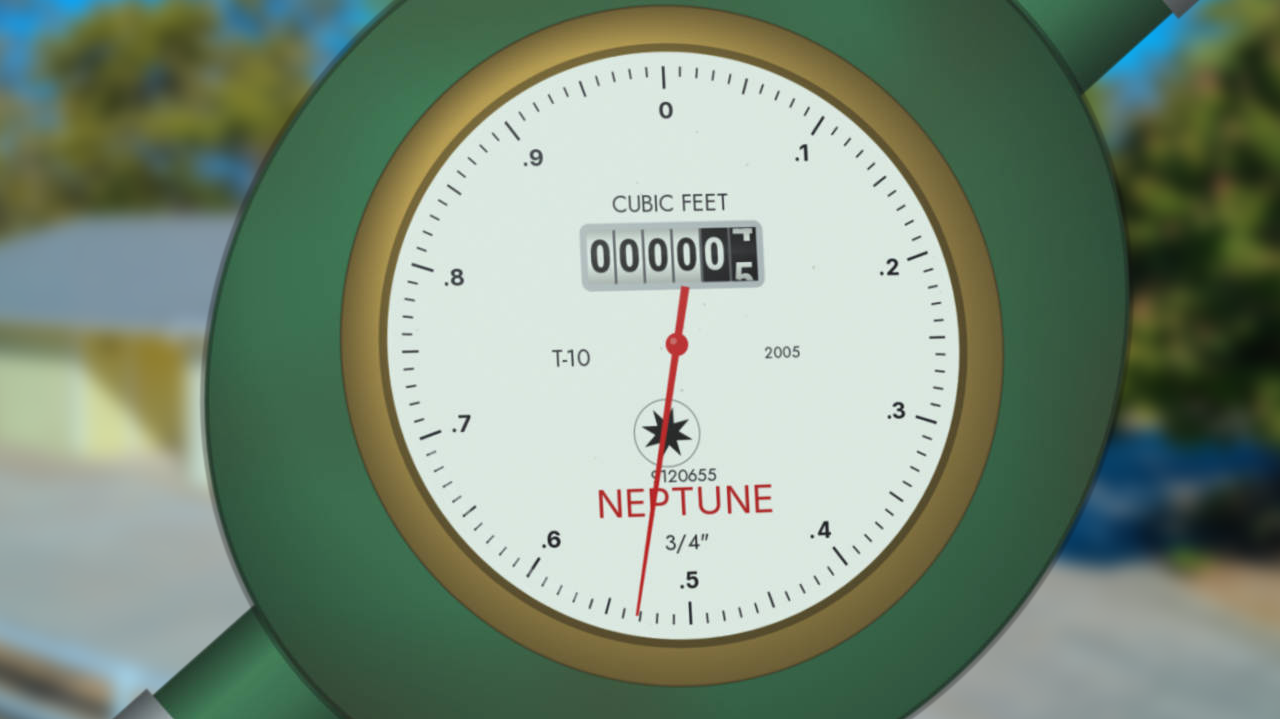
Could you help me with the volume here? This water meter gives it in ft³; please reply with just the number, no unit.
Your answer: 4.53
